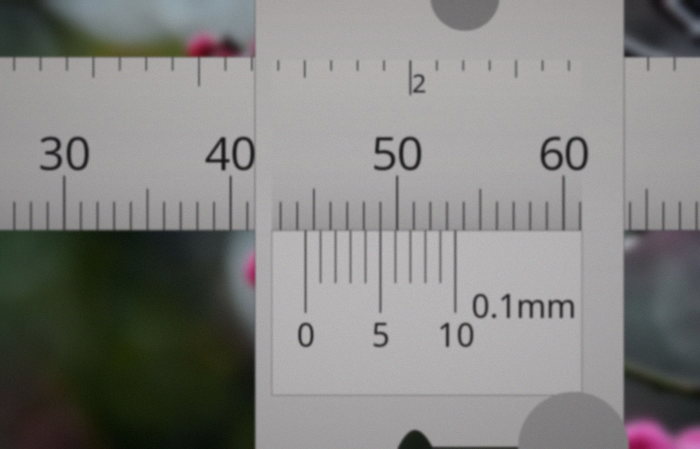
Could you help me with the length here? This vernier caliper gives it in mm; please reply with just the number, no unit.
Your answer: 44.5
